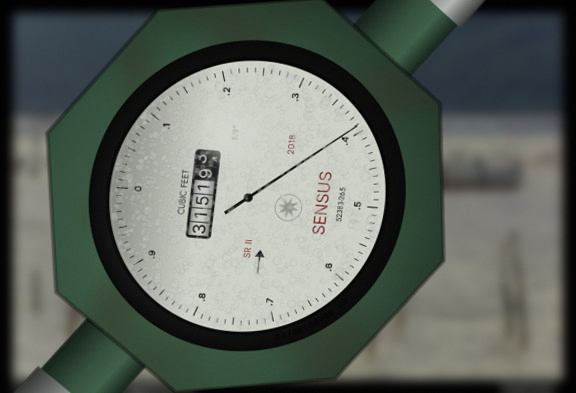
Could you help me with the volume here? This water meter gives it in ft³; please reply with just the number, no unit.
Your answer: 315193.39
